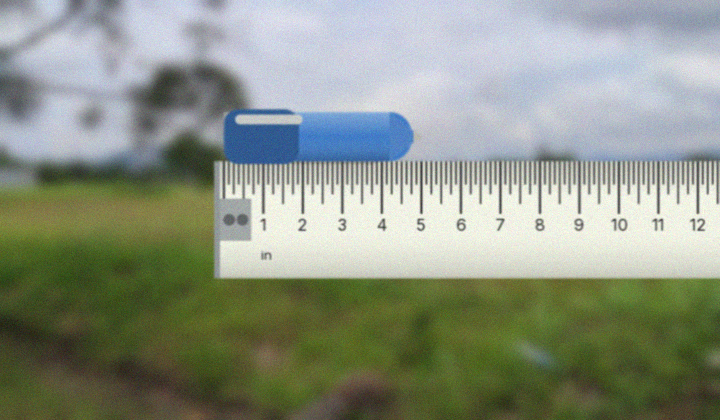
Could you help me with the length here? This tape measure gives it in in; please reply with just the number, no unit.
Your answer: 5
